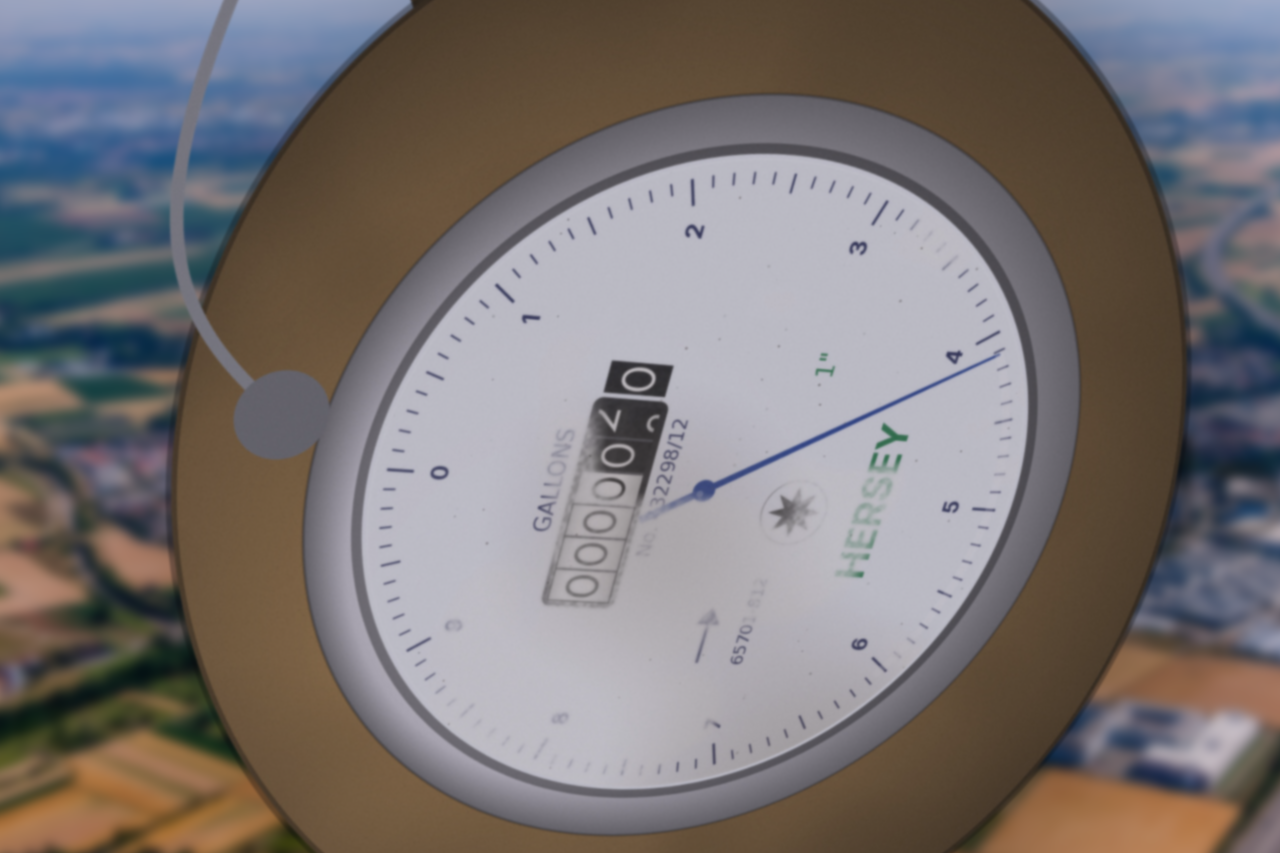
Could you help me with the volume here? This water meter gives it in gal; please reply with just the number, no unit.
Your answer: 24.1
